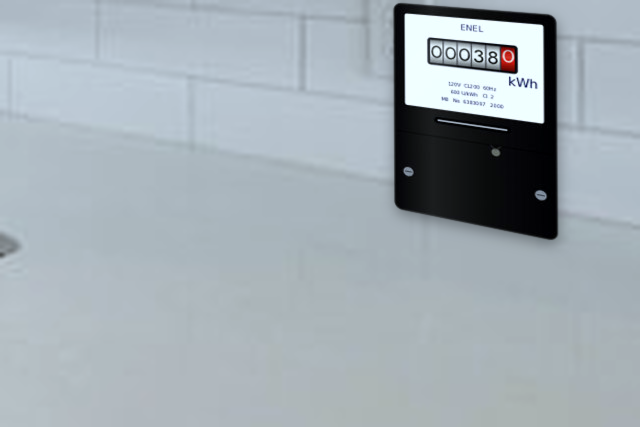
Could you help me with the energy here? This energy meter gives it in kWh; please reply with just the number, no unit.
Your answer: 38.0
